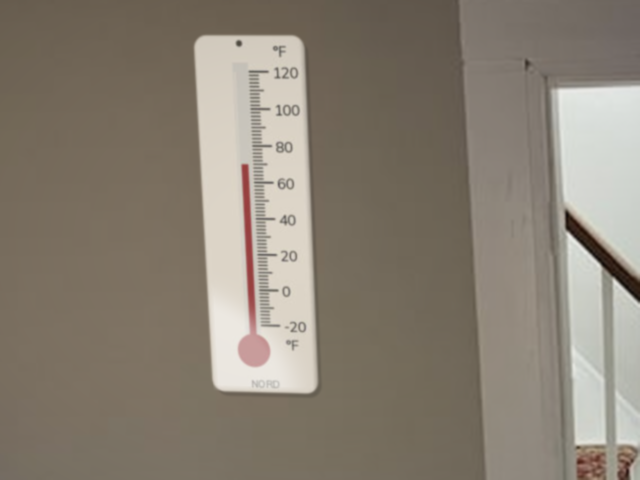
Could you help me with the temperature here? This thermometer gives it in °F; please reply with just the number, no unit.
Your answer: 70
